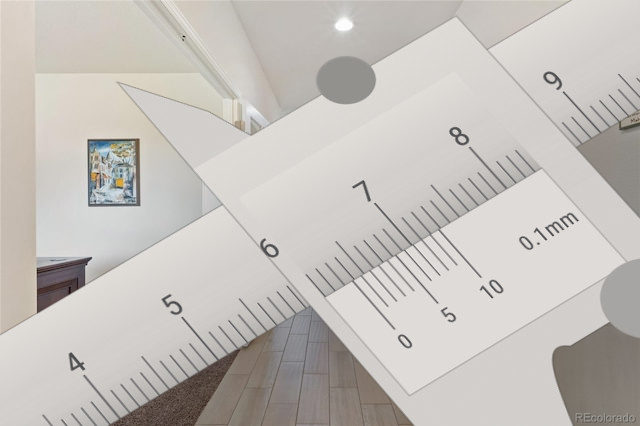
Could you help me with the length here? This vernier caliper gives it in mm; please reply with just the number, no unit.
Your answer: 63.8
